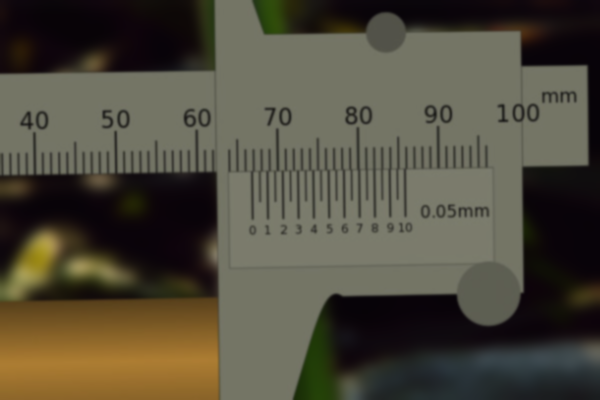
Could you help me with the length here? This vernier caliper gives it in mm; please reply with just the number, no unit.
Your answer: 66.8
